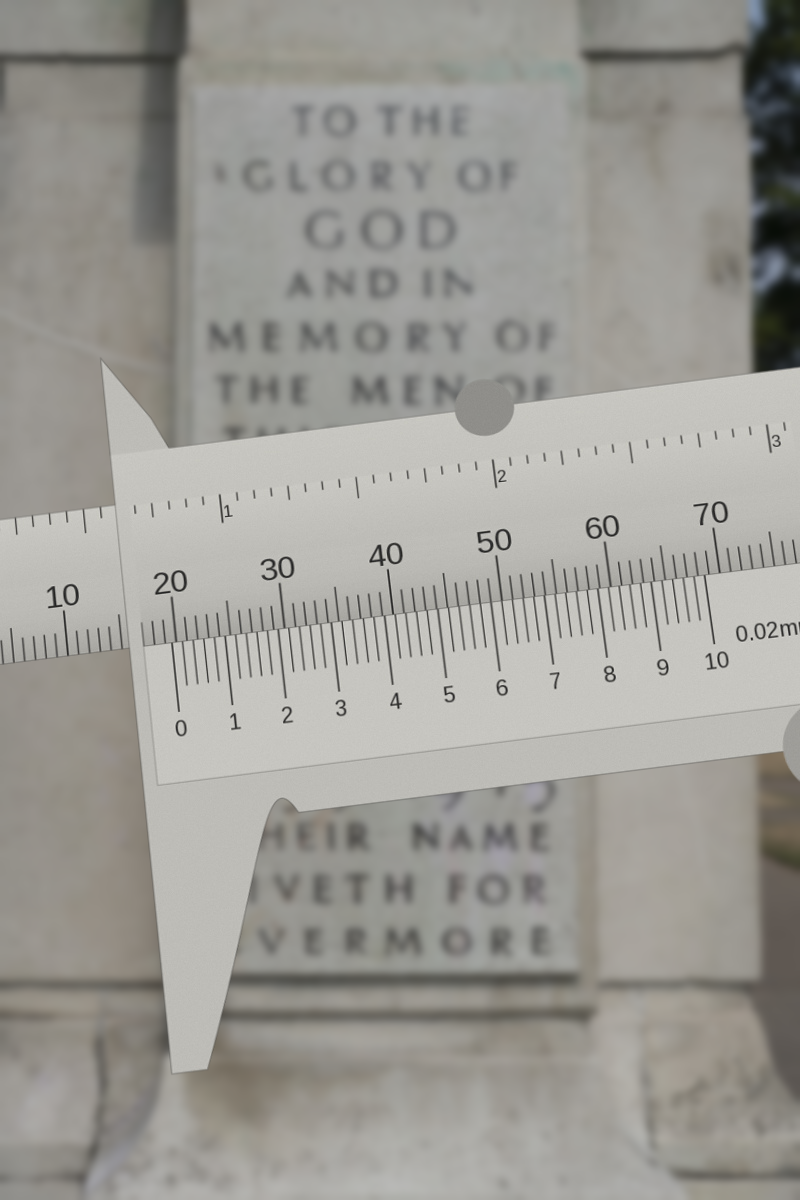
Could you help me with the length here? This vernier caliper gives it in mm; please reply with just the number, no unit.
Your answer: 19.6
